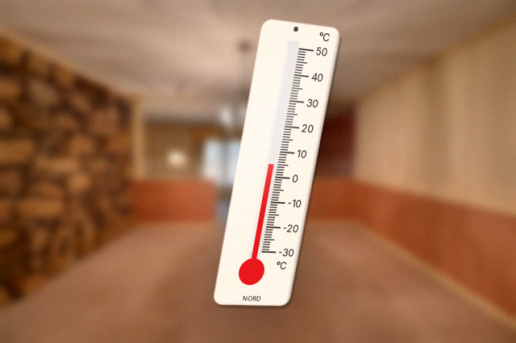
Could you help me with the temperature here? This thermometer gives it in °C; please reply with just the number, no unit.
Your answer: 5
